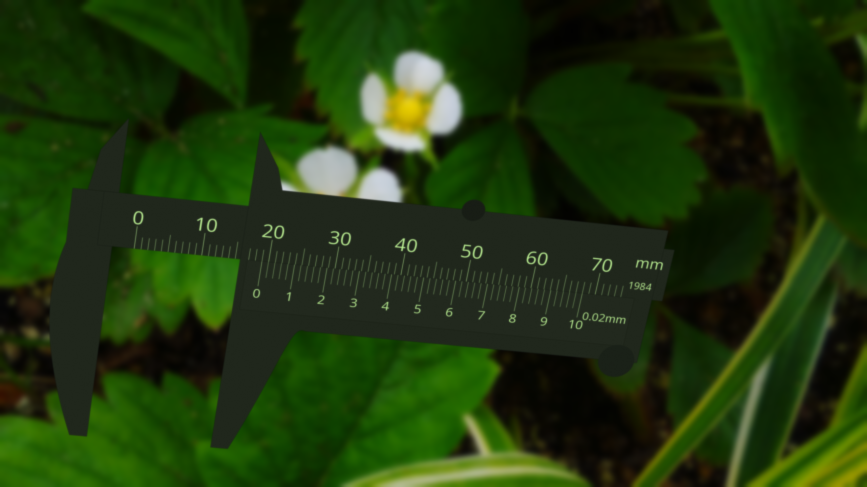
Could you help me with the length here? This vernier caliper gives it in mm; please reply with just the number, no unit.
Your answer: 19.0
